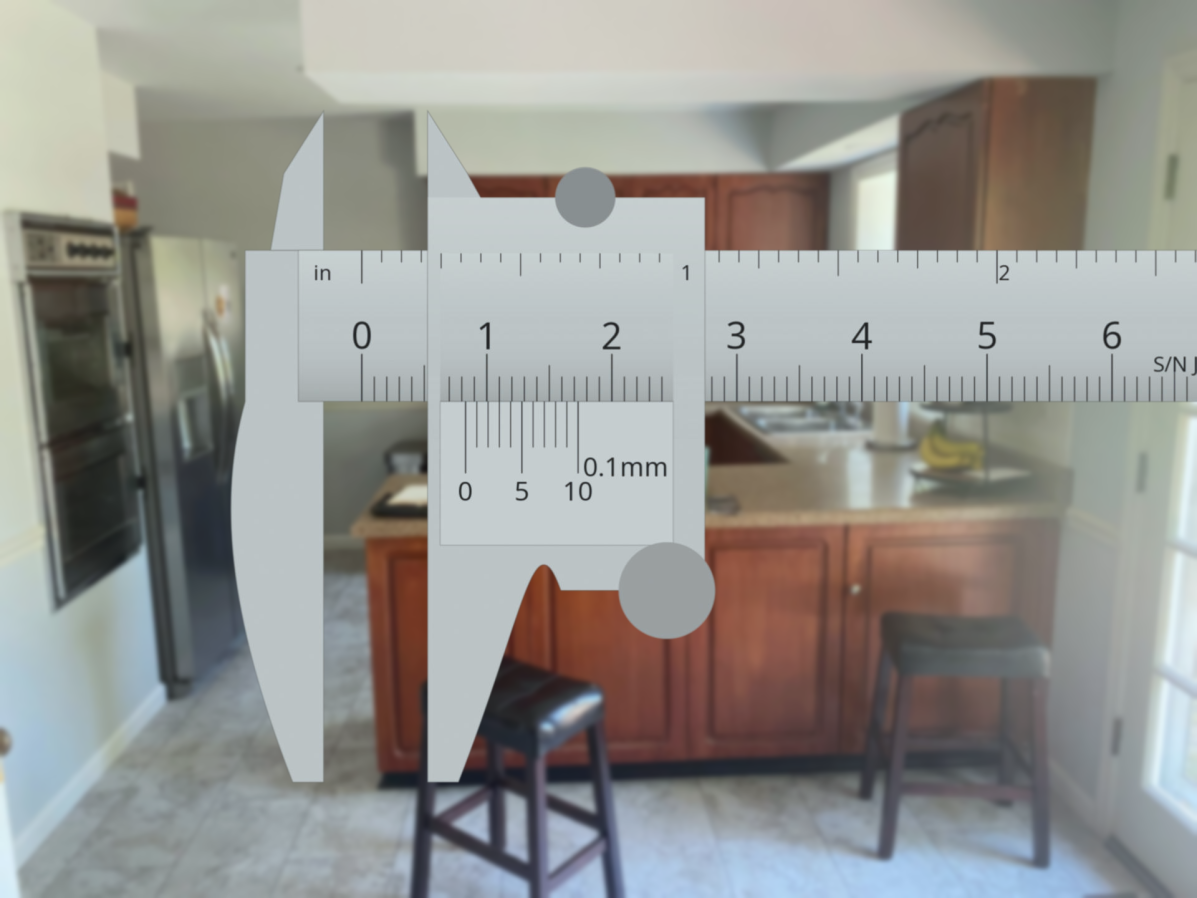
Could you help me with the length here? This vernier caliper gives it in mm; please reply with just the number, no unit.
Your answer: 8.3
